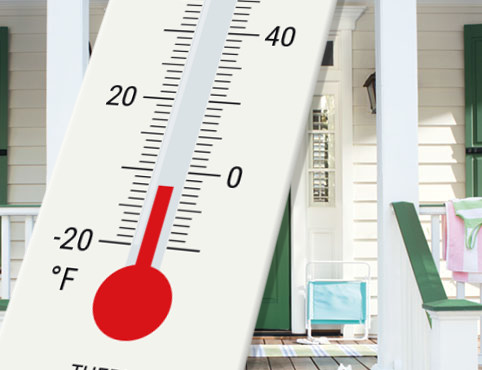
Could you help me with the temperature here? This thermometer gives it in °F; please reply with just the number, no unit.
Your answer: -4
